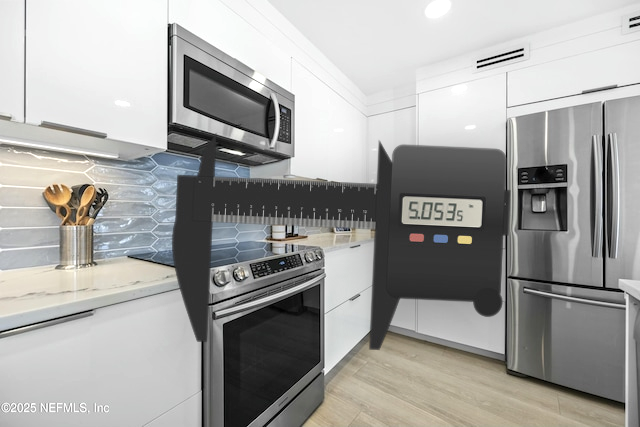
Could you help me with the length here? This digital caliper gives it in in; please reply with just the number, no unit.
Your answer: 5.0535
